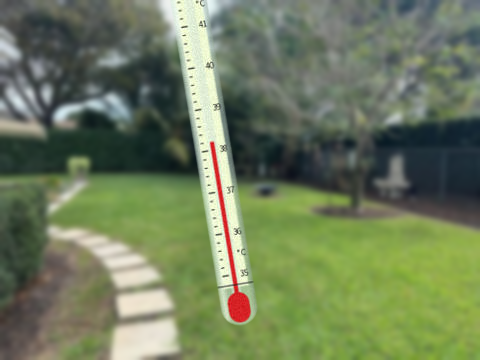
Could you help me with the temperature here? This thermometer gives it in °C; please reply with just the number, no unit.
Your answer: 38.2
